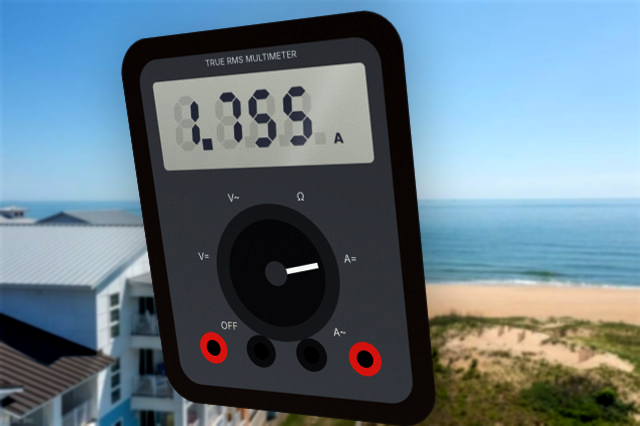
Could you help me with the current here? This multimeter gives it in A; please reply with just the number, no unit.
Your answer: 1.755
